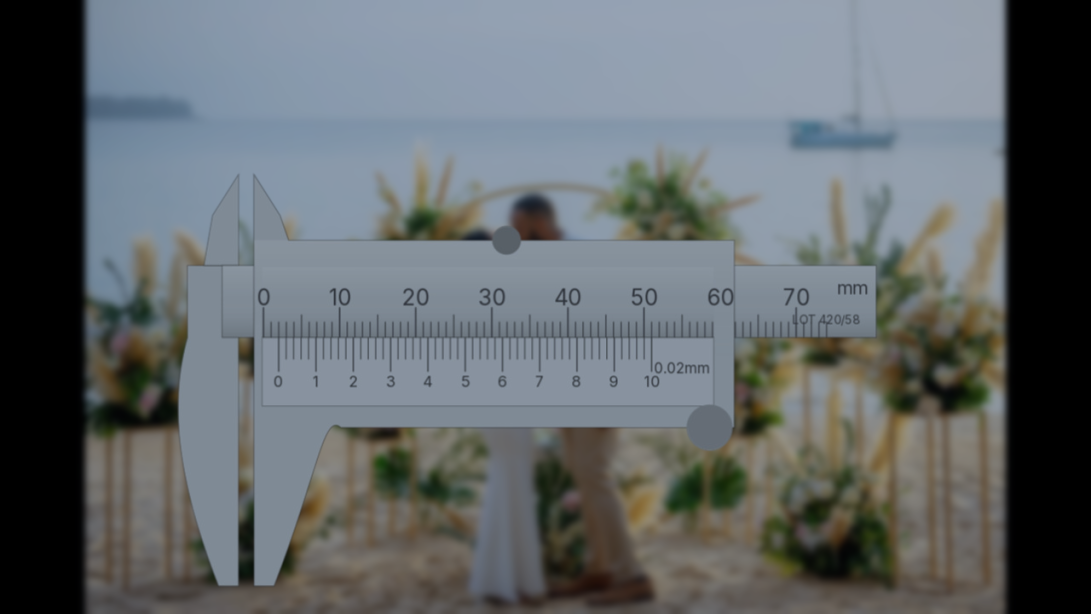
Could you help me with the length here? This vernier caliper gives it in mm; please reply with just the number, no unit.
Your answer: 2.0
